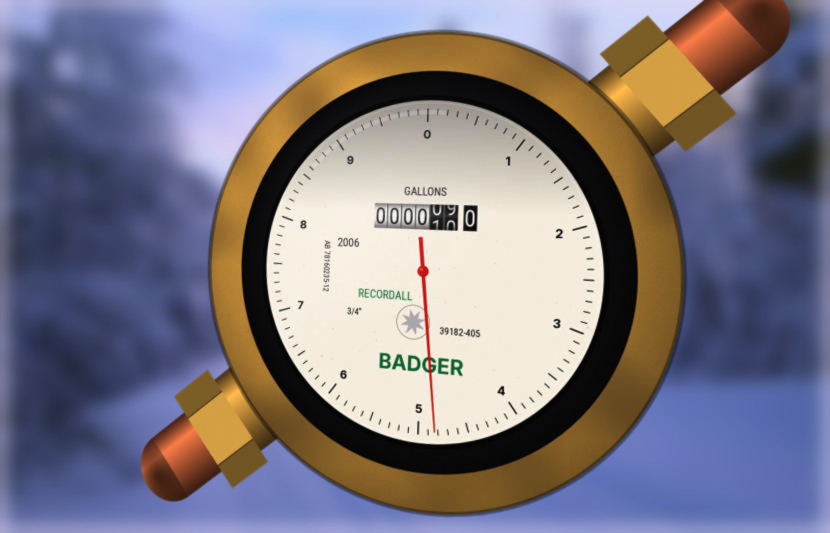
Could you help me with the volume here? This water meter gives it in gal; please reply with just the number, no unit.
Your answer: 94.8
